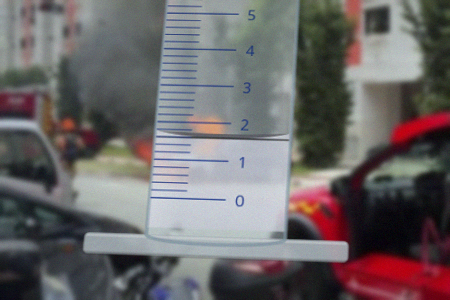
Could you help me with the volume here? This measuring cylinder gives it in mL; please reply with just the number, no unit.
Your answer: 1.6
